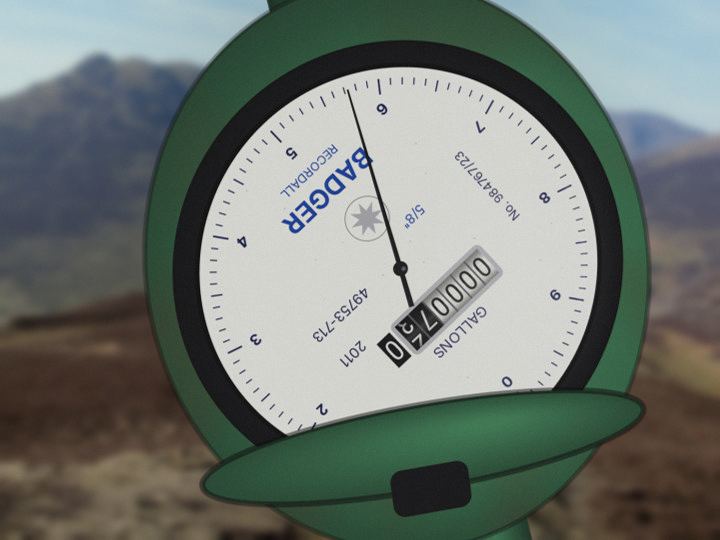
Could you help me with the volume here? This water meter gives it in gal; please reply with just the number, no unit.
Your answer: 725.7
